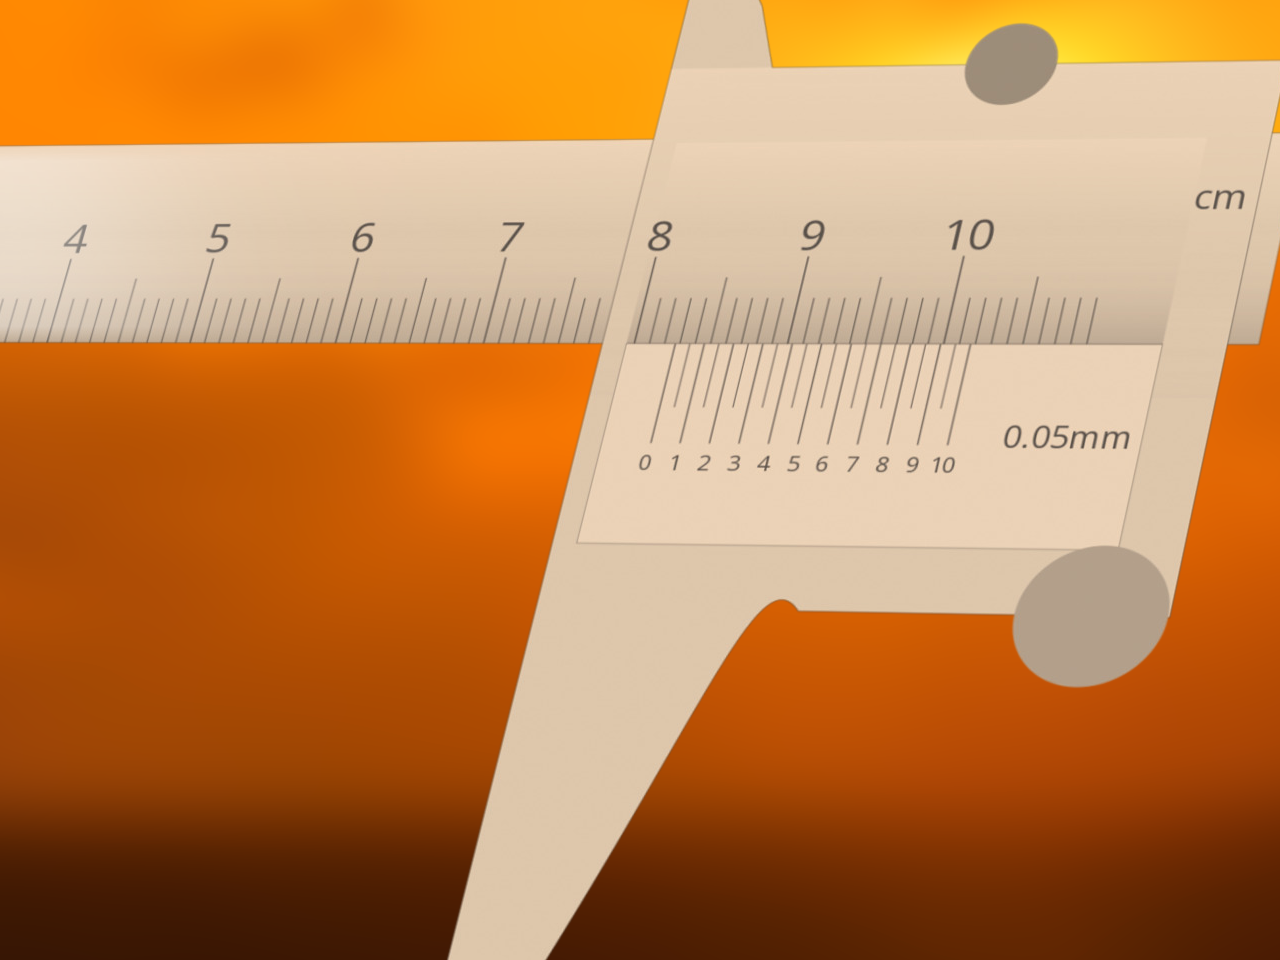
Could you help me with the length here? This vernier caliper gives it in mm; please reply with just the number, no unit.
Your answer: 82.7
